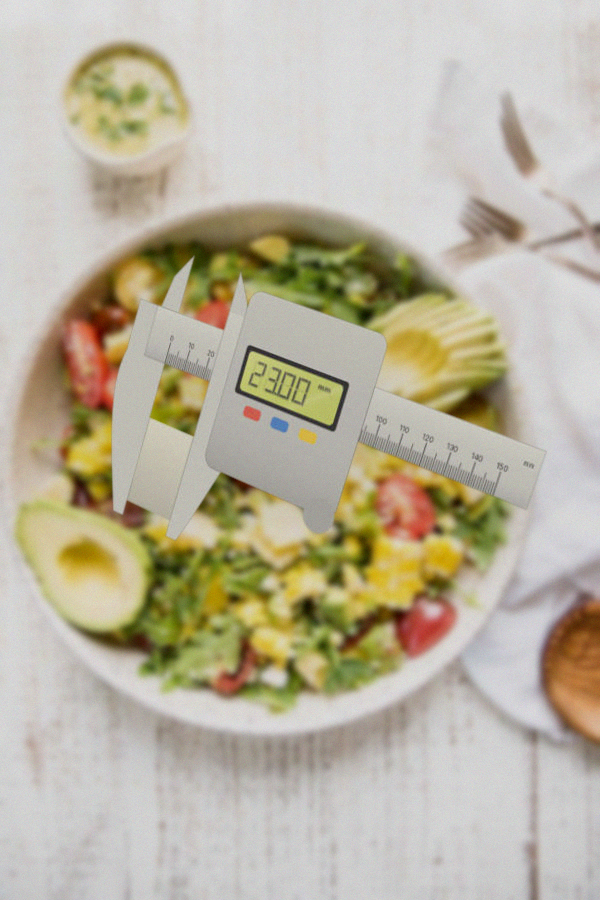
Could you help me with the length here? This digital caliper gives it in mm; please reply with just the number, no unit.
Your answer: 23.00
